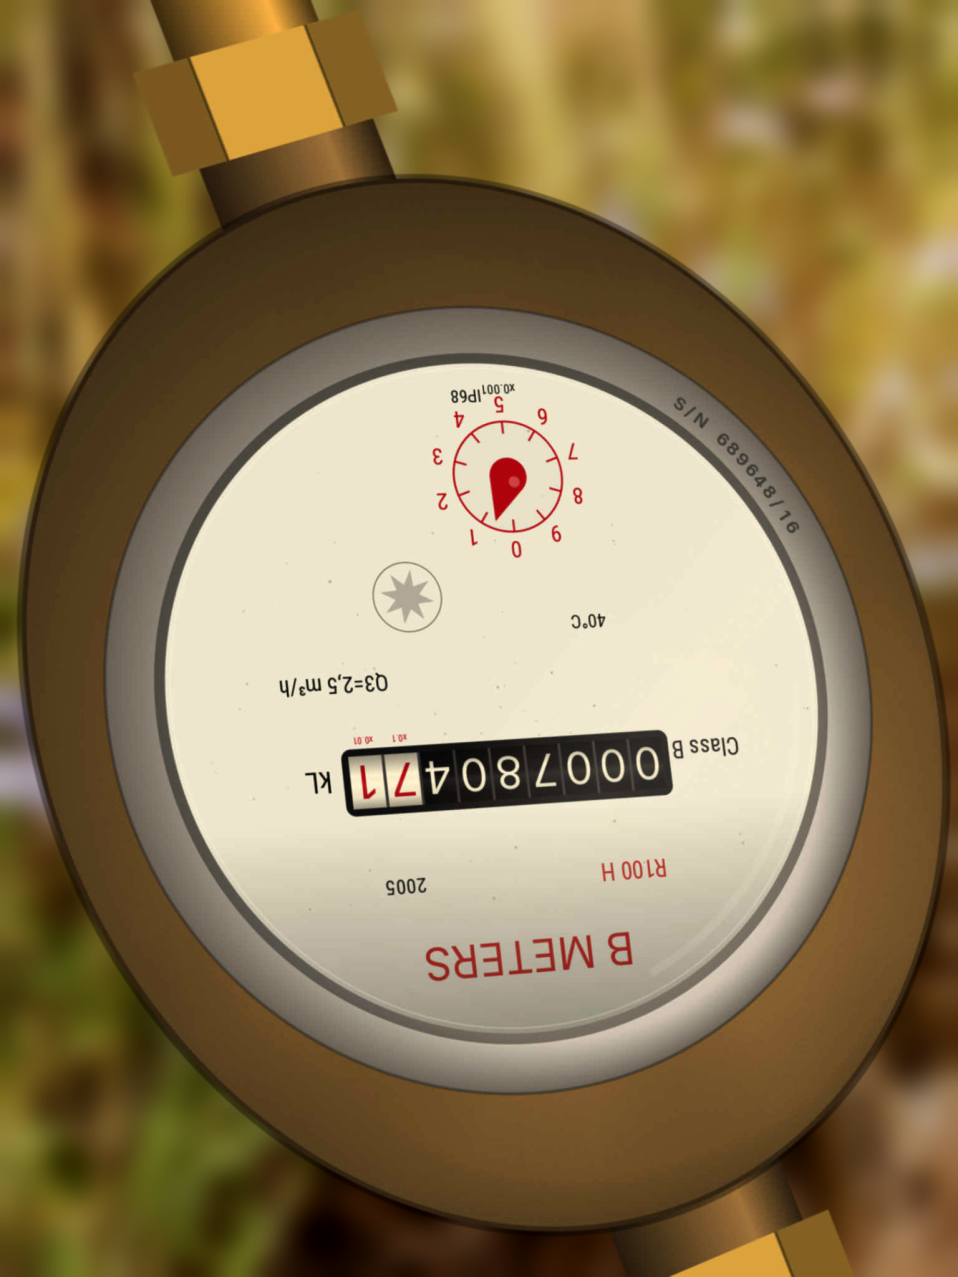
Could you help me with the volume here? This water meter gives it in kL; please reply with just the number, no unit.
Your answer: 7804.710
